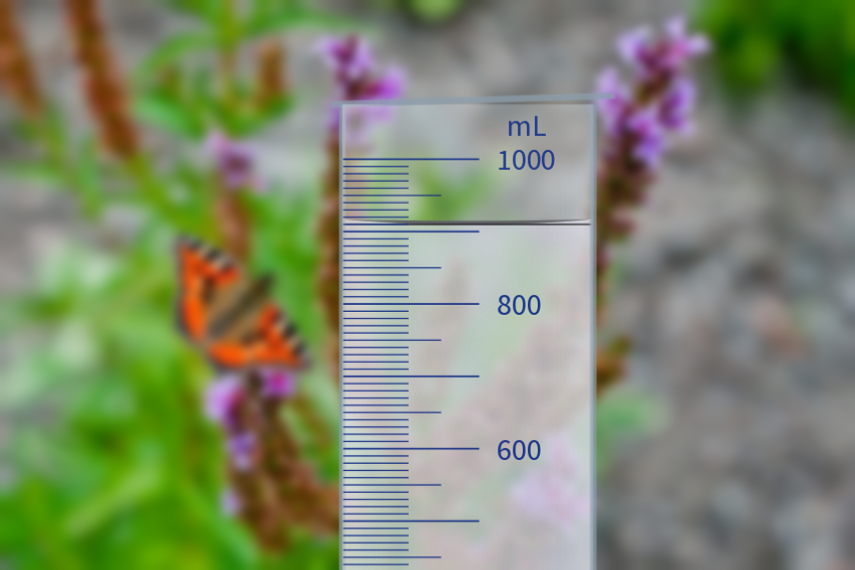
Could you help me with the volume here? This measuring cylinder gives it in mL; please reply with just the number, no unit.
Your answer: 910
